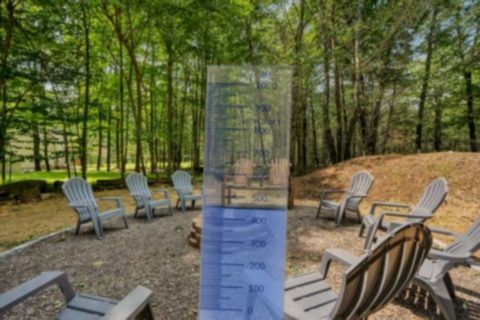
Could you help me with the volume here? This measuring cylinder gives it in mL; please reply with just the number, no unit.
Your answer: 450
